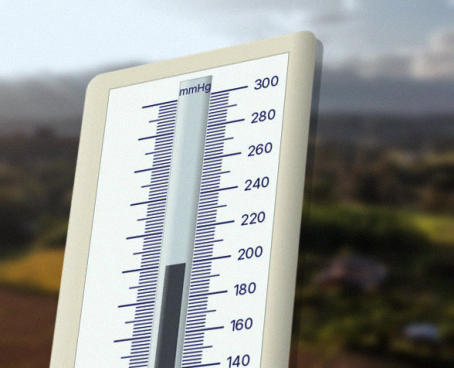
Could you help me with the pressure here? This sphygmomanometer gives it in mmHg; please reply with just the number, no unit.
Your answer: 200
